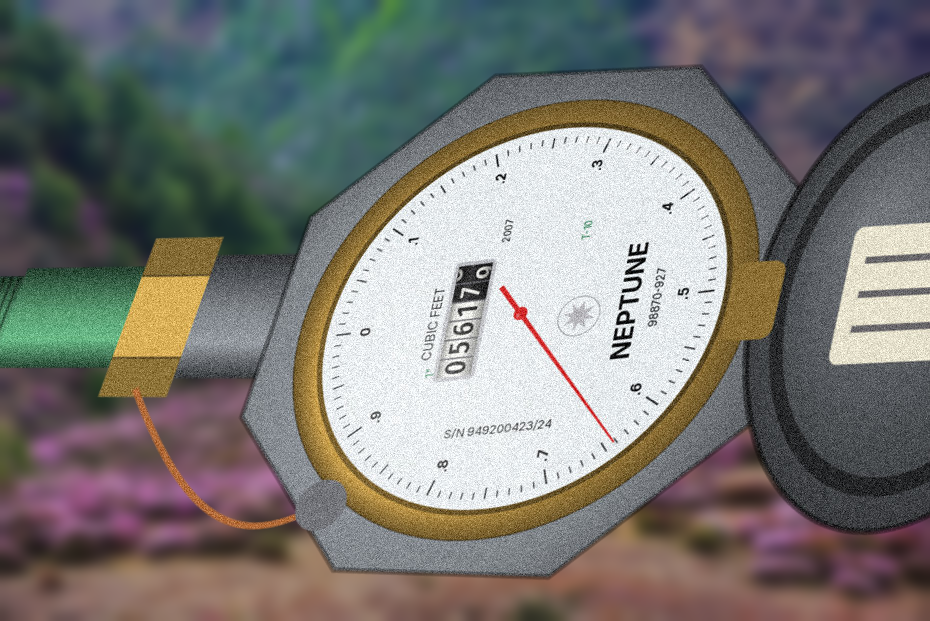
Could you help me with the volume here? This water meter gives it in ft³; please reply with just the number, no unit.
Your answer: 56178.64
